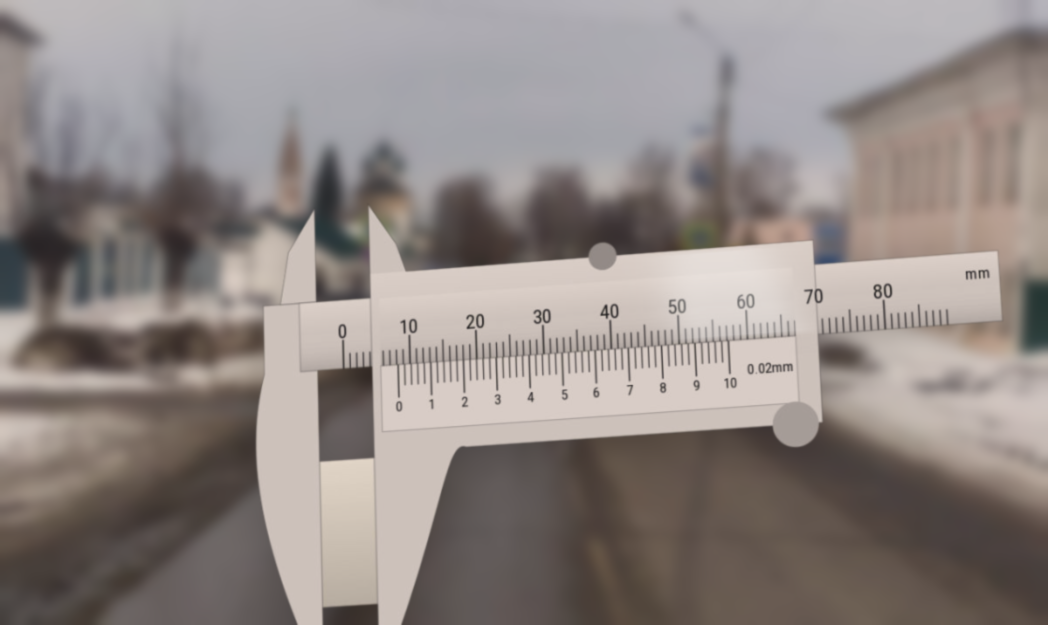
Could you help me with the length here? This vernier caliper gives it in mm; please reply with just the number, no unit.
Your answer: 8.2
